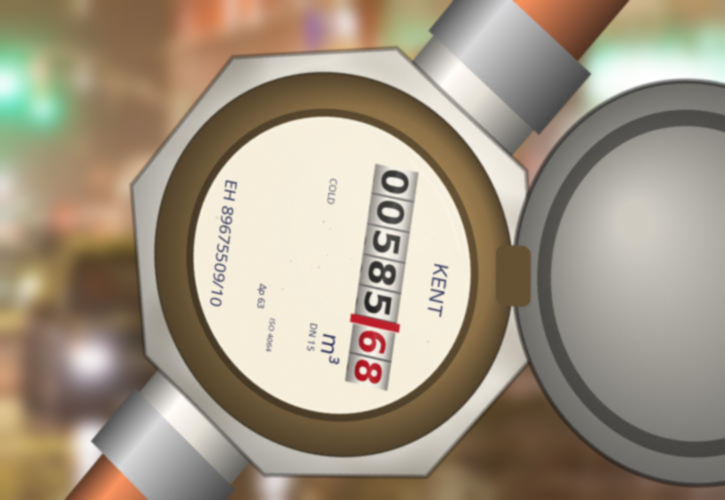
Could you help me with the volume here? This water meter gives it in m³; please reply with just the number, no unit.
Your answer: 585.68
